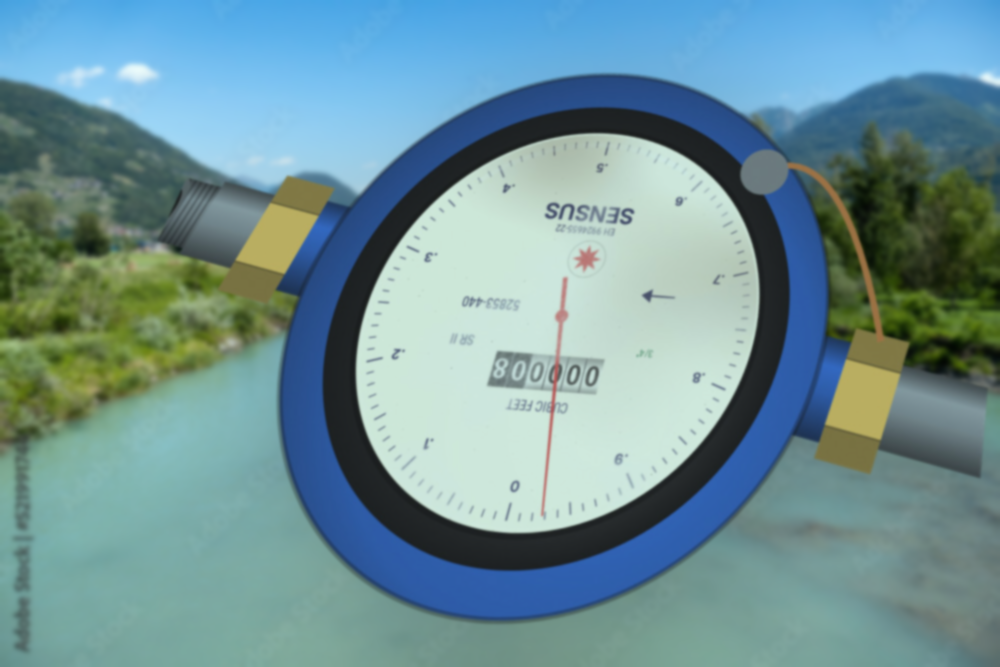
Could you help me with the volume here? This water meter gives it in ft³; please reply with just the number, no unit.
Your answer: 7.97
